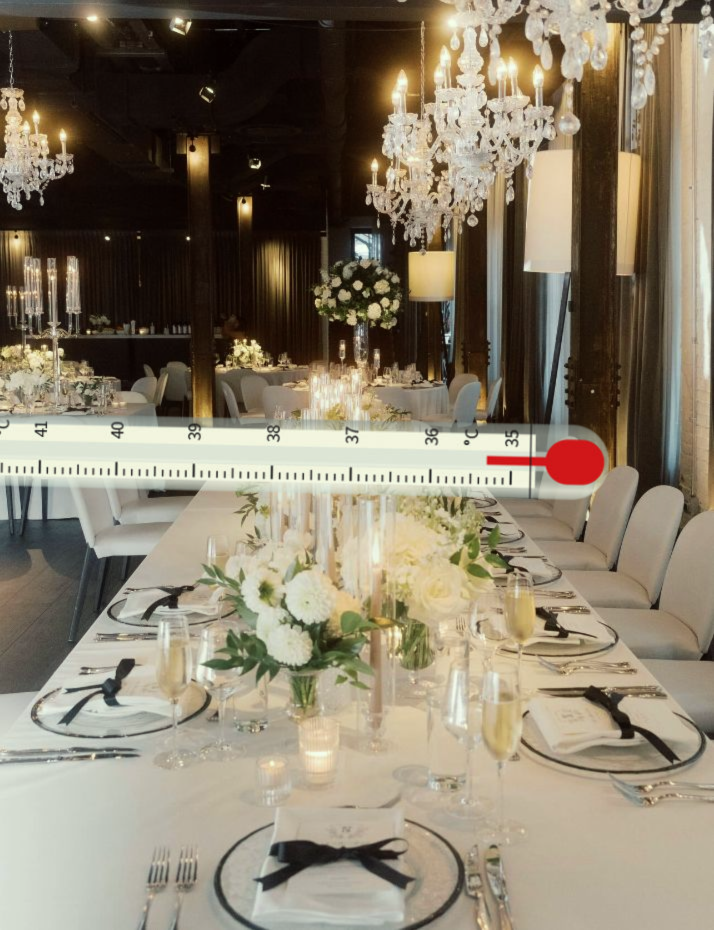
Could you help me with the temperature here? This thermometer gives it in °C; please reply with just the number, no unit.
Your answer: 35.3
